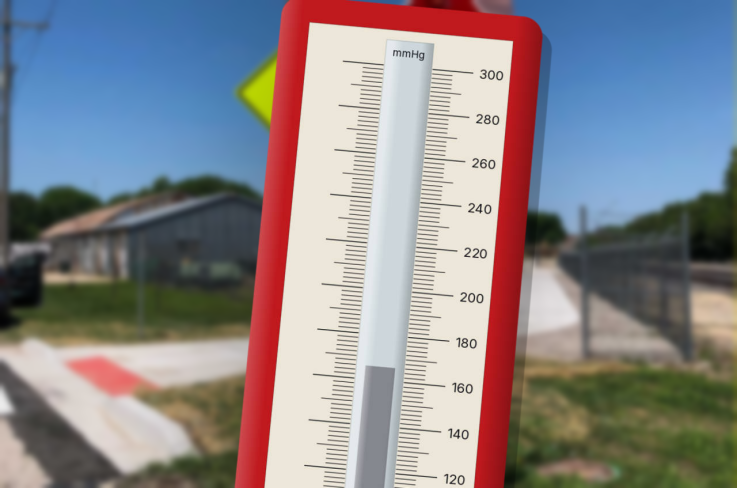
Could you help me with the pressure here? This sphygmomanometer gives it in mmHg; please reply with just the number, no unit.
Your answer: 166
